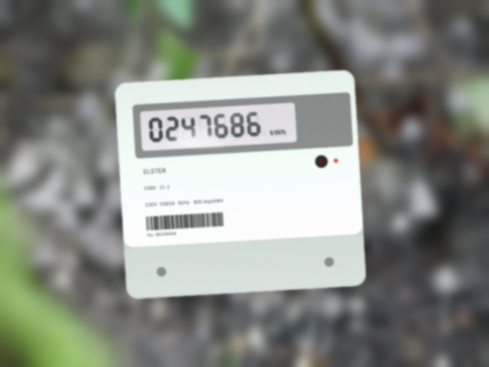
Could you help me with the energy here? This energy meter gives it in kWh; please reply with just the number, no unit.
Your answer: 247686
